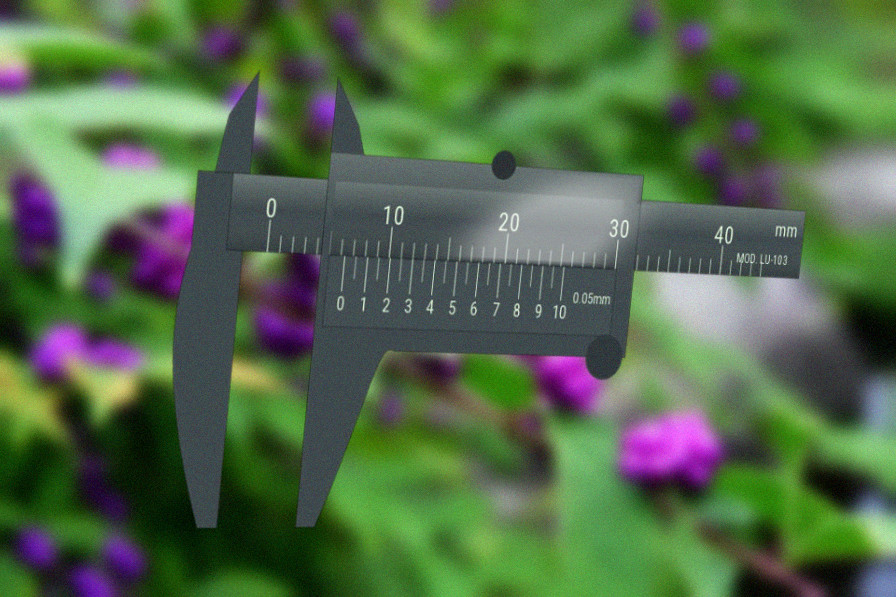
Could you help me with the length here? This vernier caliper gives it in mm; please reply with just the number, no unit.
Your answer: 6.3
